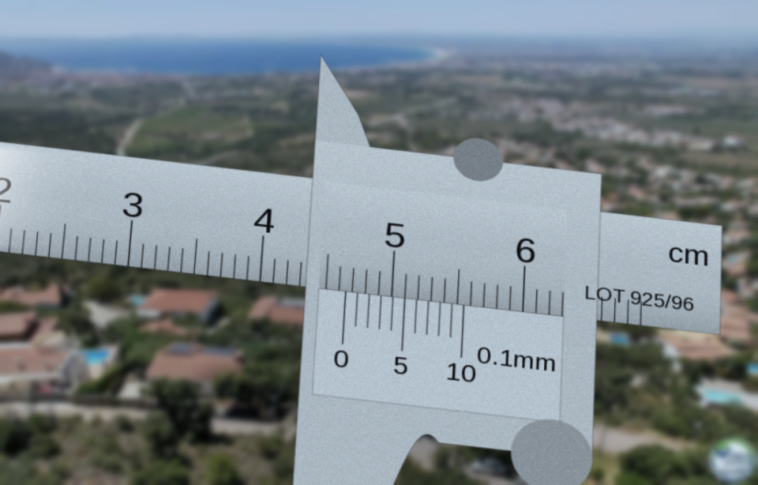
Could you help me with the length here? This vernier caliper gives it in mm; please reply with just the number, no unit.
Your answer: 46.5
